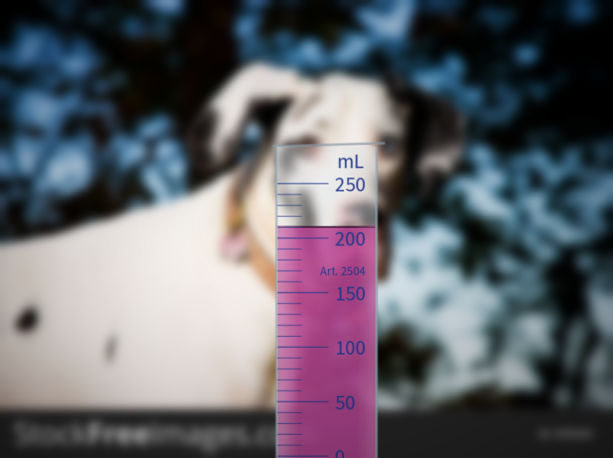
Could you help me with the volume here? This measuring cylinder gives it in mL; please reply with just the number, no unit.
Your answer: 210
